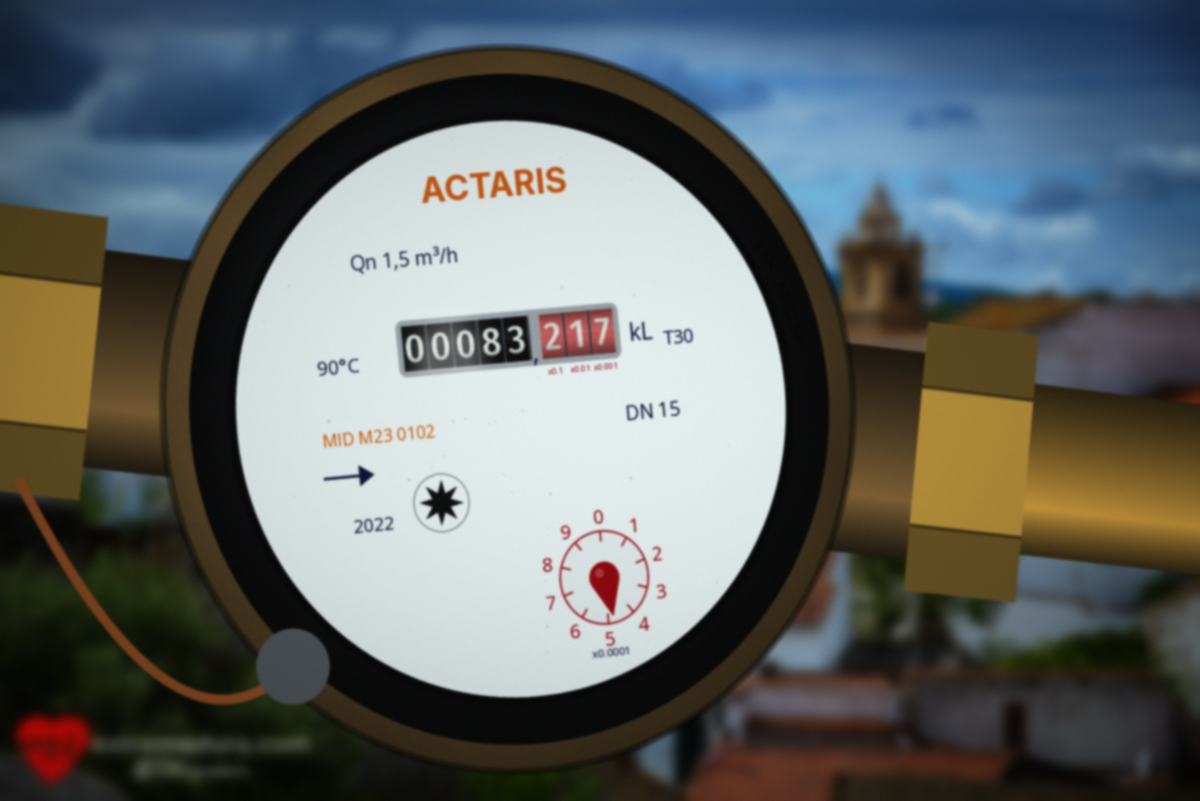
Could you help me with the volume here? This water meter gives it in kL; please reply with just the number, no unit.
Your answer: 83.2174
